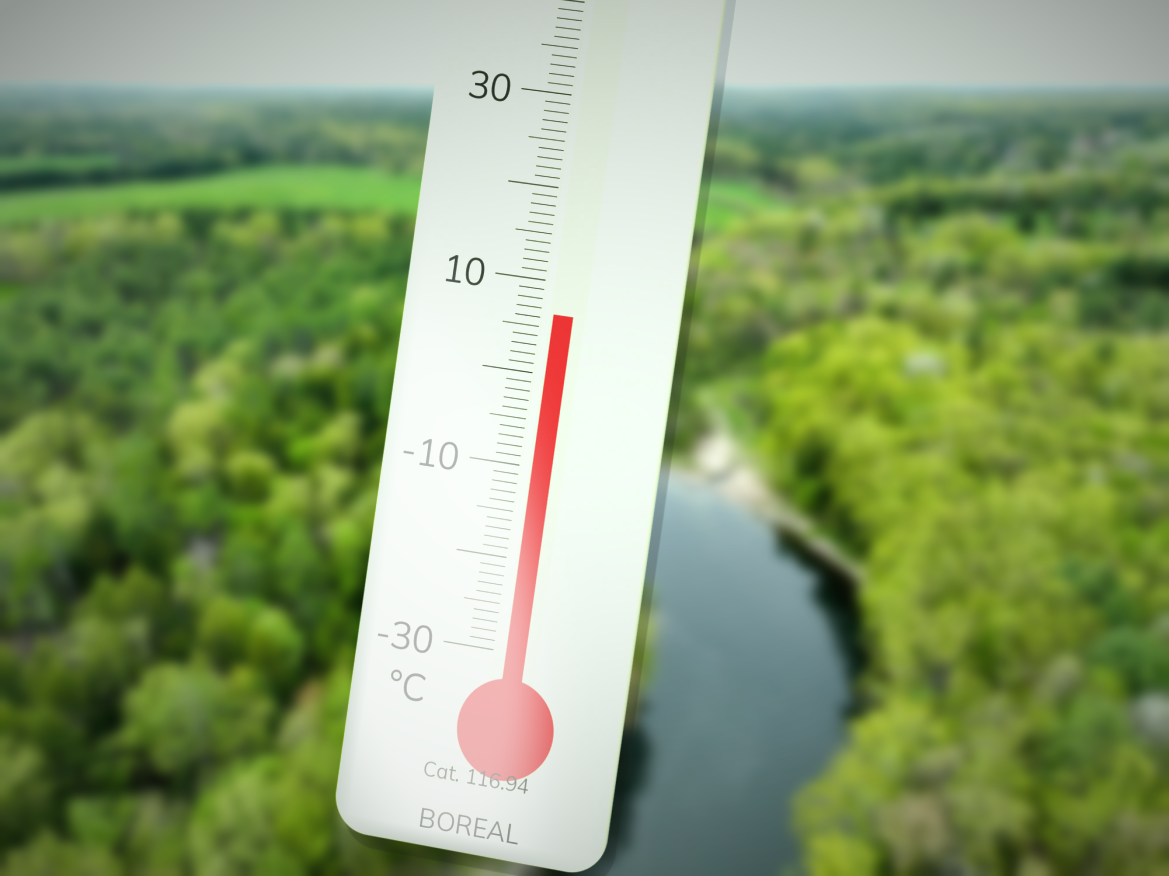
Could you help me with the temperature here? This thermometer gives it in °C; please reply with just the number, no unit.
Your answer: 6.5
